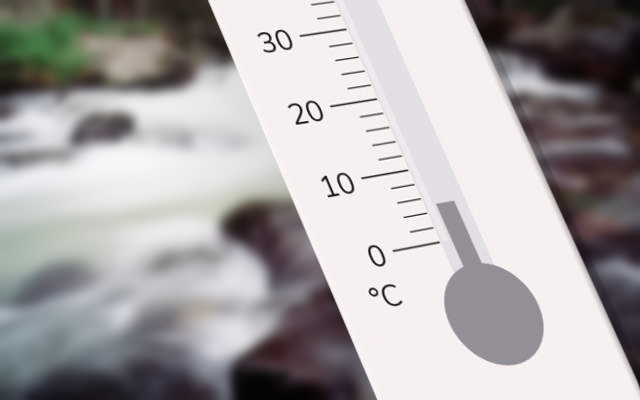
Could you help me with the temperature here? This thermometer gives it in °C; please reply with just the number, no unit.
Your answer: 5
